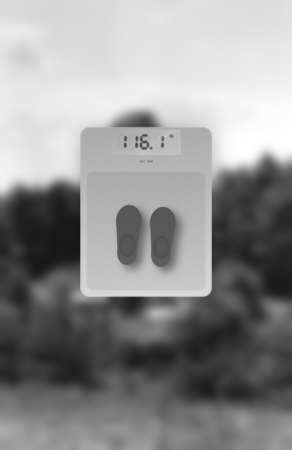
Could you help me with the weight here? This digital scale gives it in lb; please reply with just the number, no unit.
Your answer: 116.1
